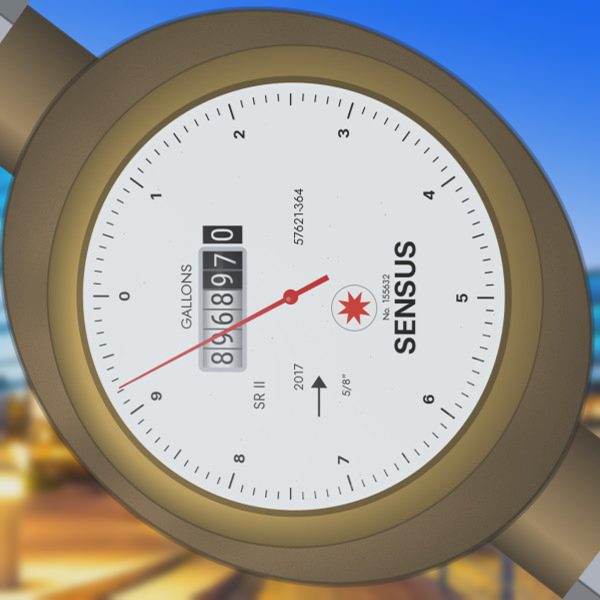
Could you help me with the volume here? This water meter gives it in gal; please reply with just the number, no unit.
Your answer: 8968969.2
